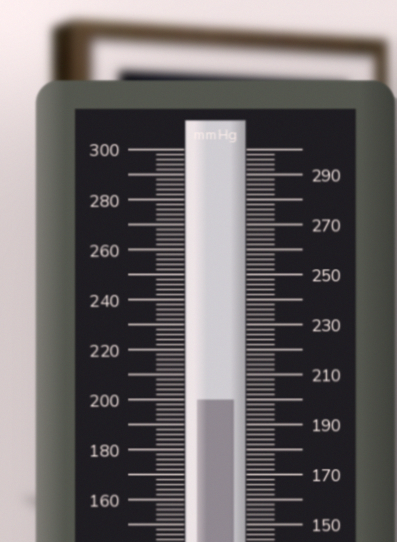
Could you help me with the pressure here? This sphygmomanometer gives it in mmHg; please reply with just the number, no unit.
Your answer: 200
